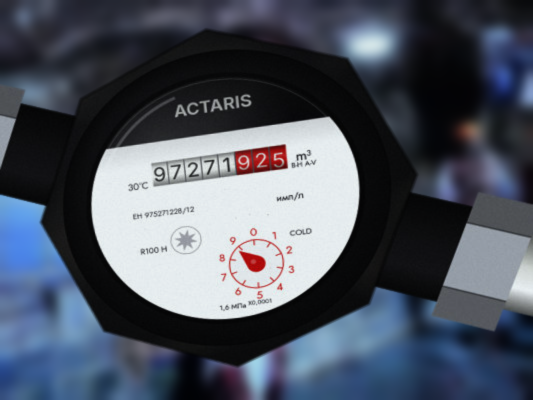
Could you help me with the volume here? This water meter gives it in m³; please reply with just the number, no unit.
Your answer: 97271.9248
